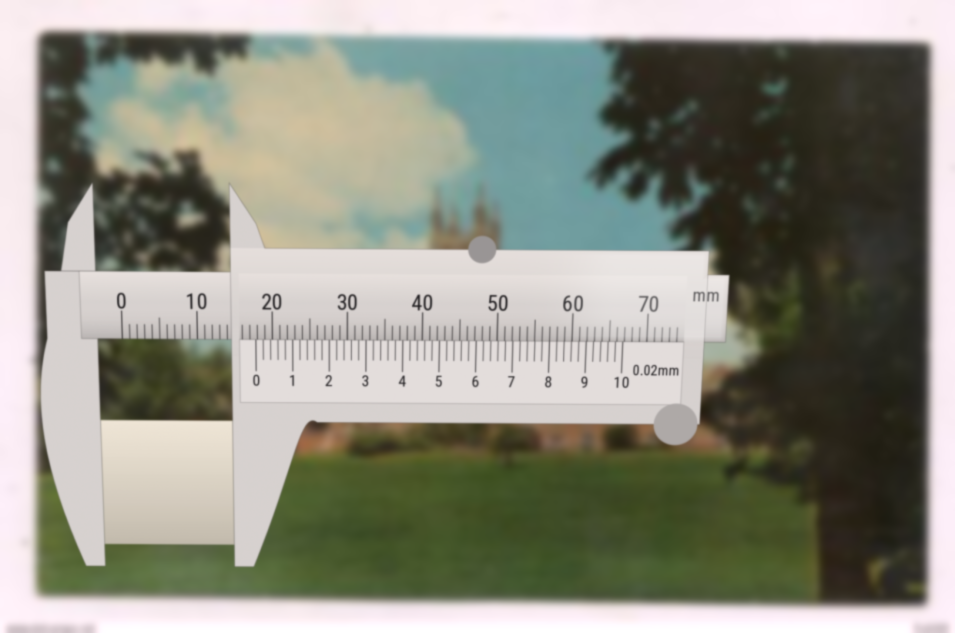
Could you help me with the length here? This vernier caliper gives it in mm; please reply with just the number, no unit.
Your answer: 17.8
